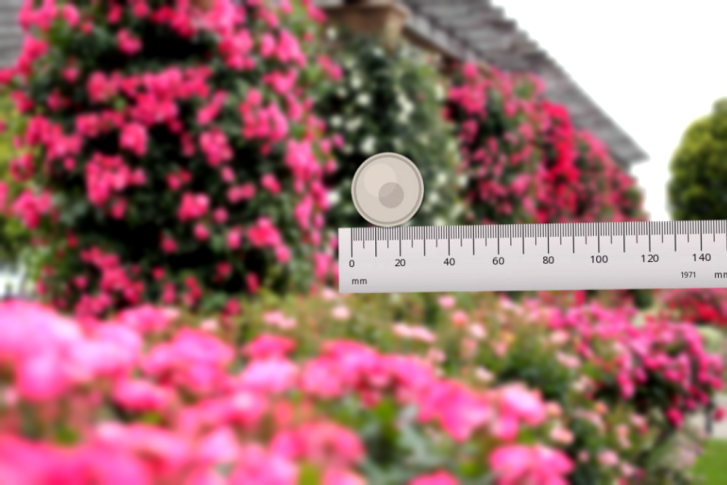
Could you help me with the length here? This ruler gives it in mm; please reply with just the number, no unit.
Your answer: 30
